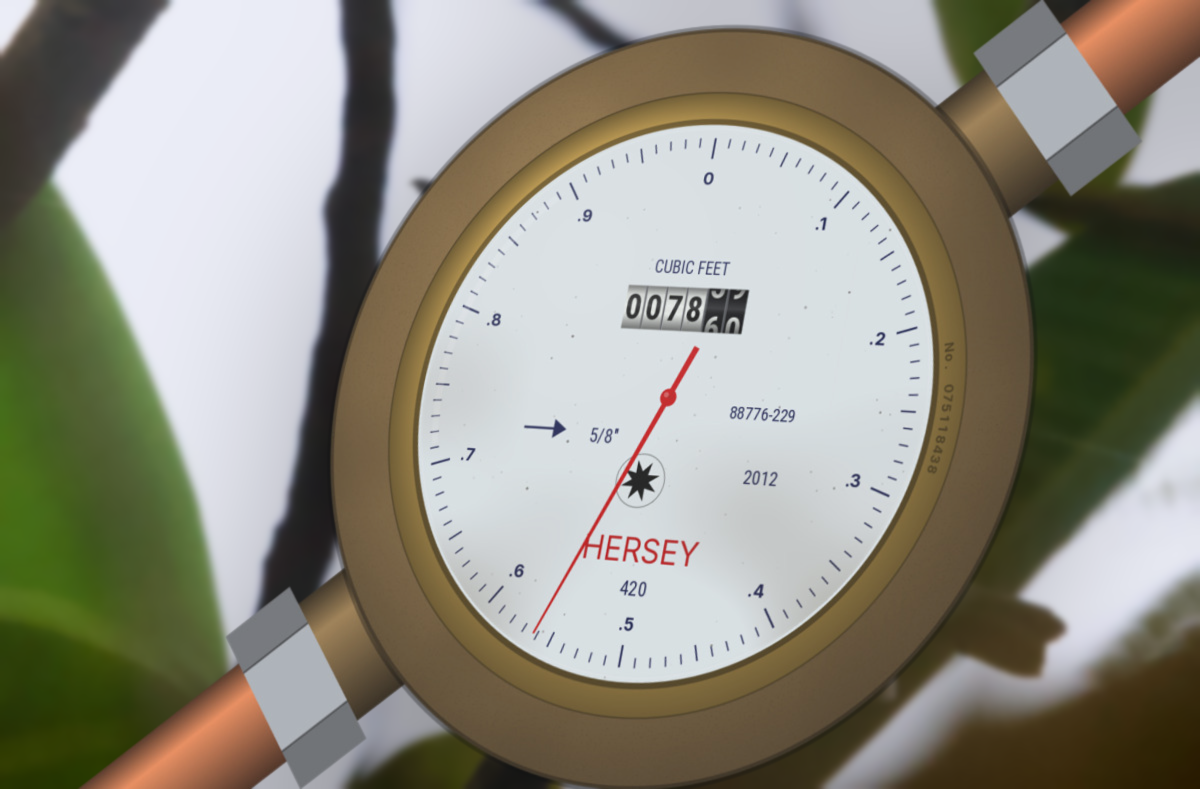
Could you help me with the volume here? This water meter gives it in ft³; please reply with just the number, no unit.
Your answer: 7859.56
